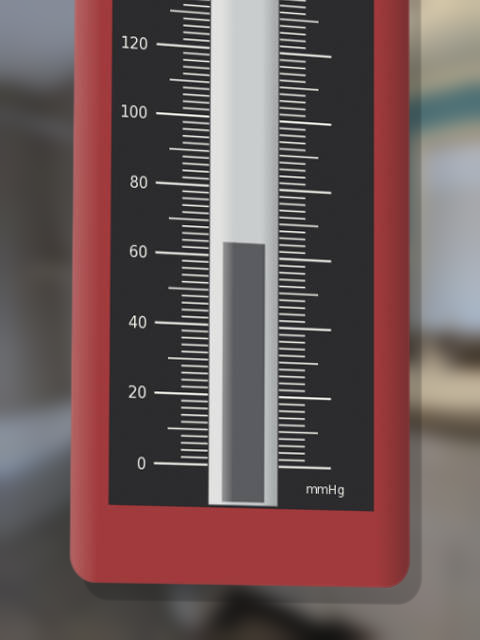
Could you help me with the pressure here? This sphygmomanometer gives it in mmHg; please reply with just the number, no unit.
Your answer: 64
